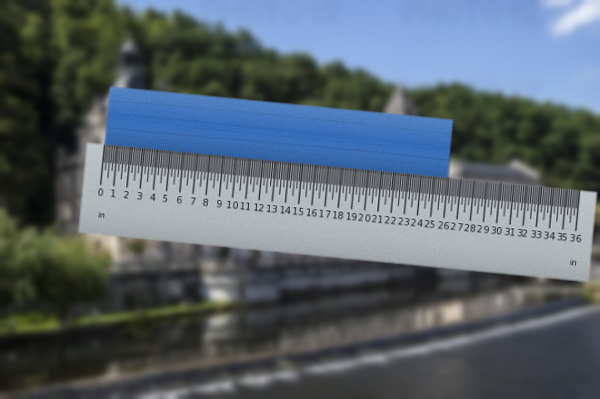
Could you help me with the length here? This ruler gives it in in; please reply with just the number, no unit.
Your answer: 26
